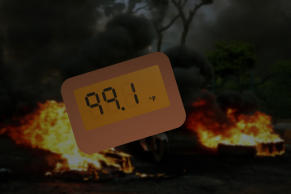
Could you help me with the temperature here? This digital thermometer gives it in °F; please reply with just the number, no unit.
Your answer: 99.1
